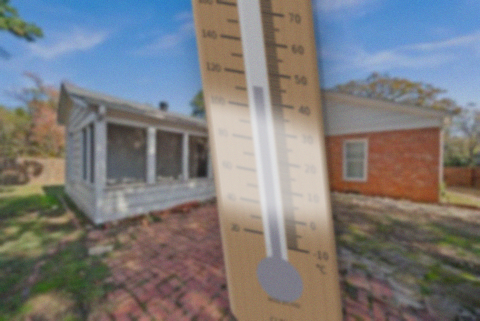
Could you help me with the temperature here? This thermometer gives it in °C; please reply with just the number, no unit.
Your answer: 45
